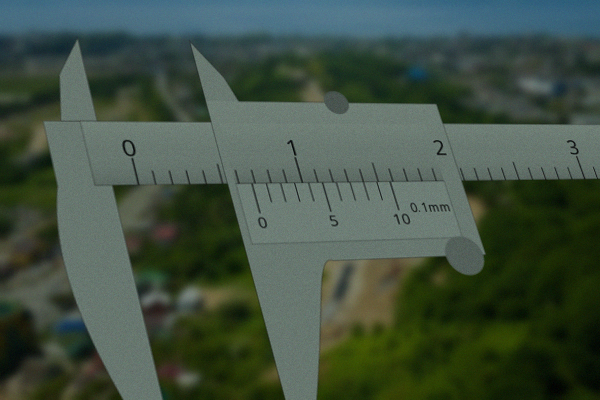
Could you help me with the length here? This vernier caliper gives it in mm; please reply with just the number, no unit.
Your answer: 6.8
